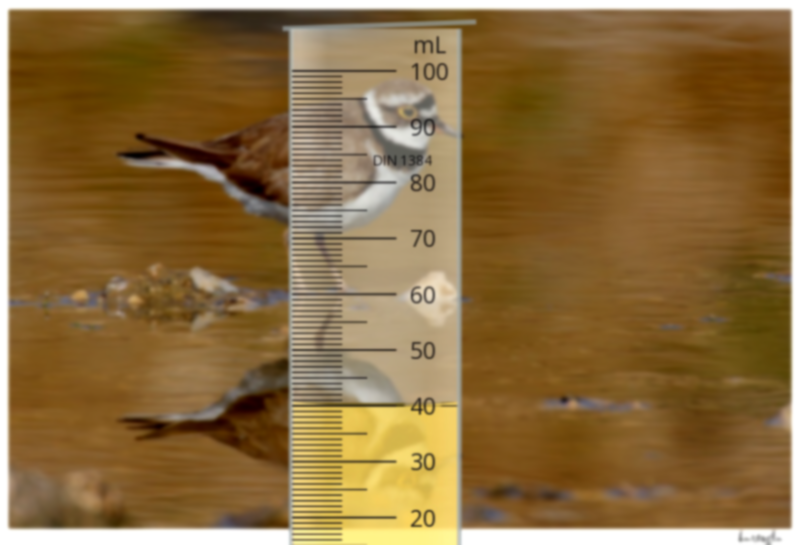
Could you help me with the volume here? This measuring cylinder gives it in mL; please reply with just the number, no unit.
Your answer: 40
